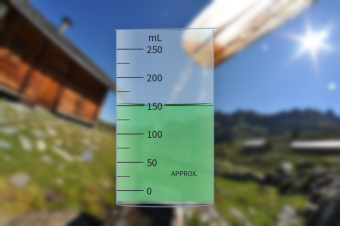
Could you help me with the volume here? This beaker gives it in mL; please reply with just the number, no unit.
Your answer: 150
